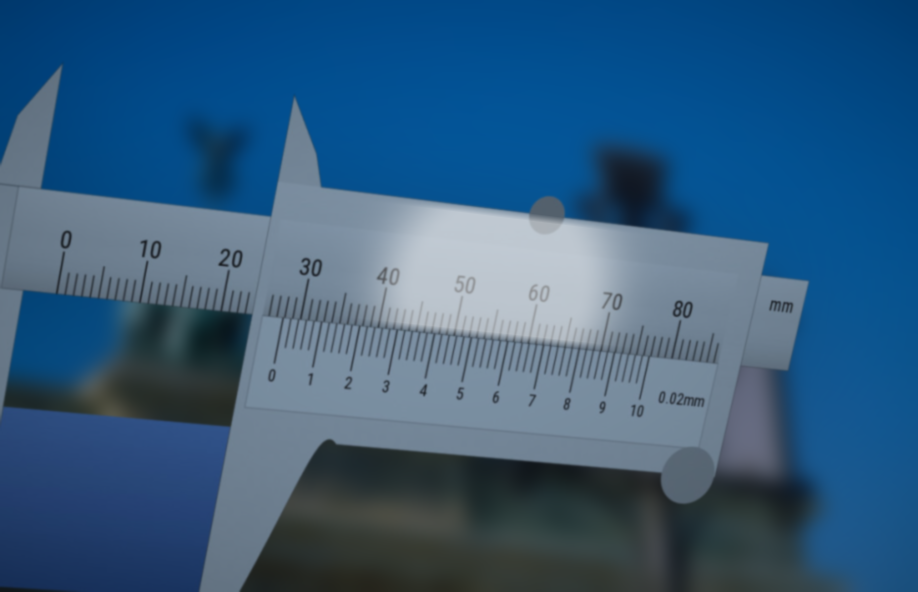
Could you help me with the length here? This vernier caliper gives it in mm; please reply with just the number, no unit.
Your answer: 27.8
